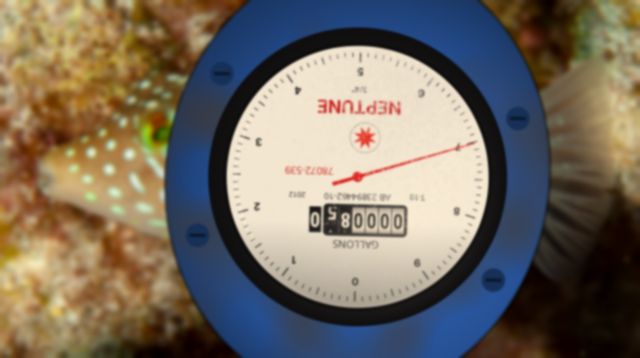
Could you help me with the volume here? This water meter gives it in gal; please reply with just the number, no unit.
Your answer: 847.0
